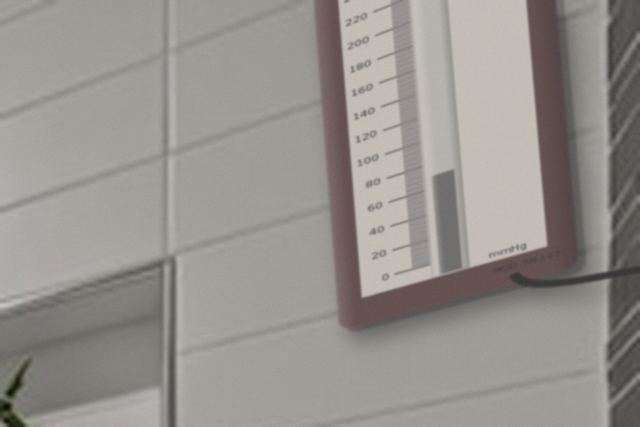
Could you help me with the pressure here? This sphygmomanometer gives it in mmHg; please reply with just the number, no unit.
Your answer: 70
